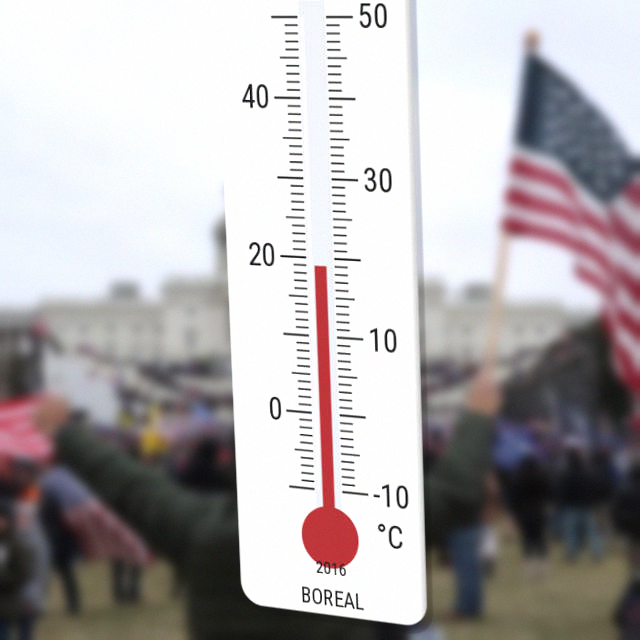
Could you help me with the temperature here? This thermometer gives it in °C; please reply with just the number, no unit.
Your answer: 19
